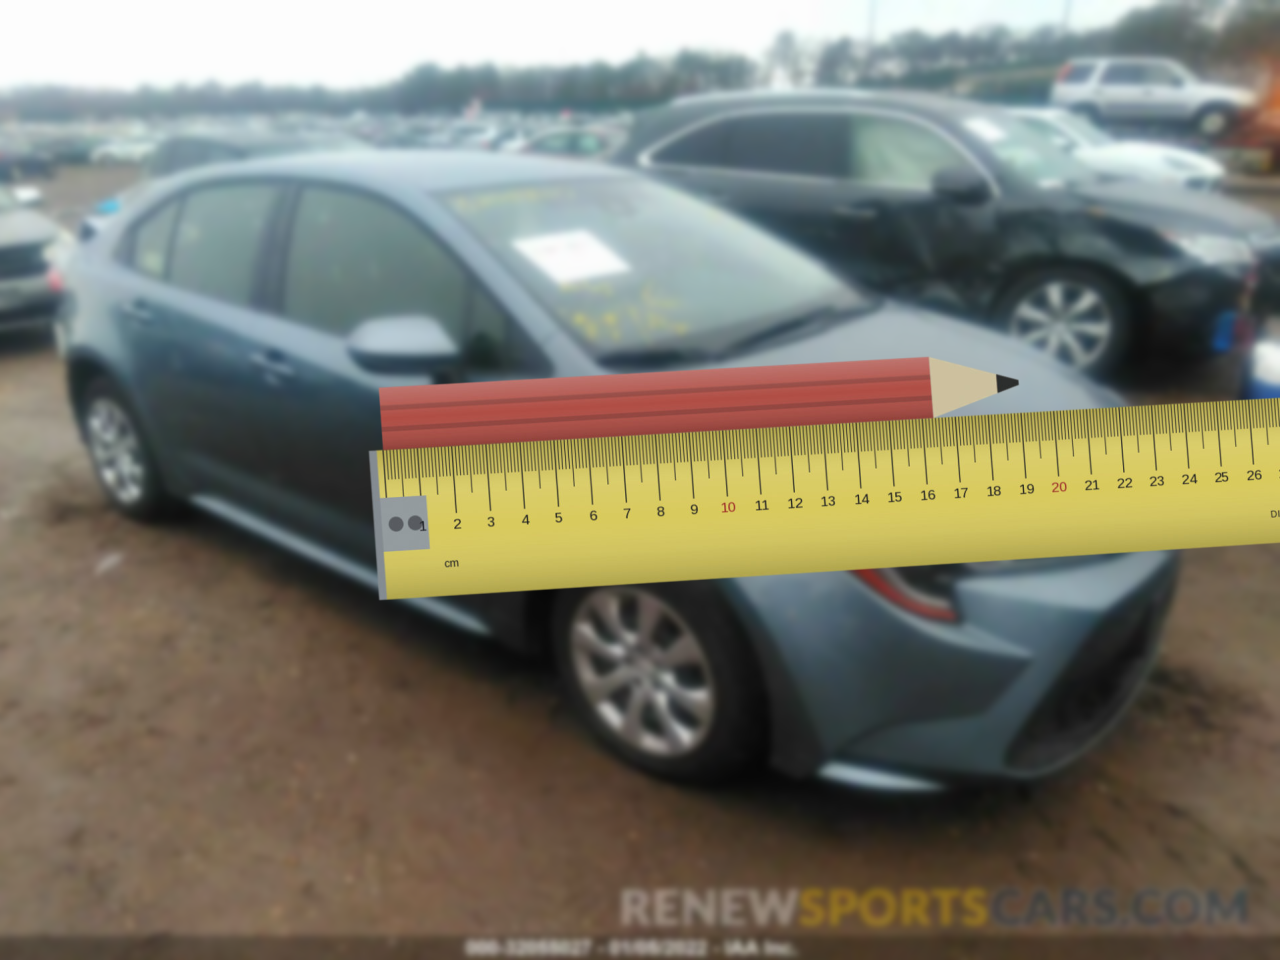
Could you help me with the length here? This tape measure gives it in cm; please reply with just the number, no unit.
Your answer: 19
